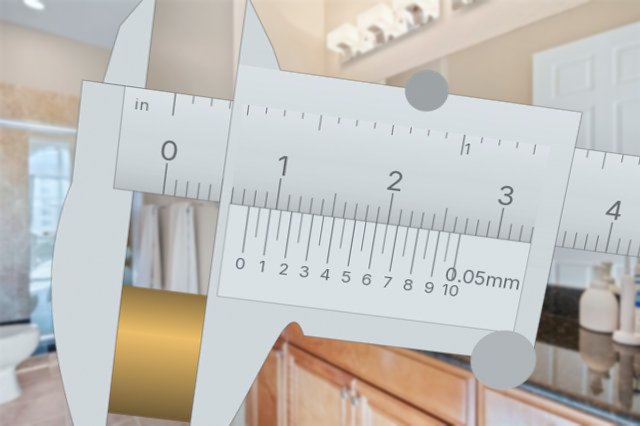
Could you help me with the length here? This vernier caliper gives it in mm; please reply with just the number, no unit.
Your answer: 7.6
